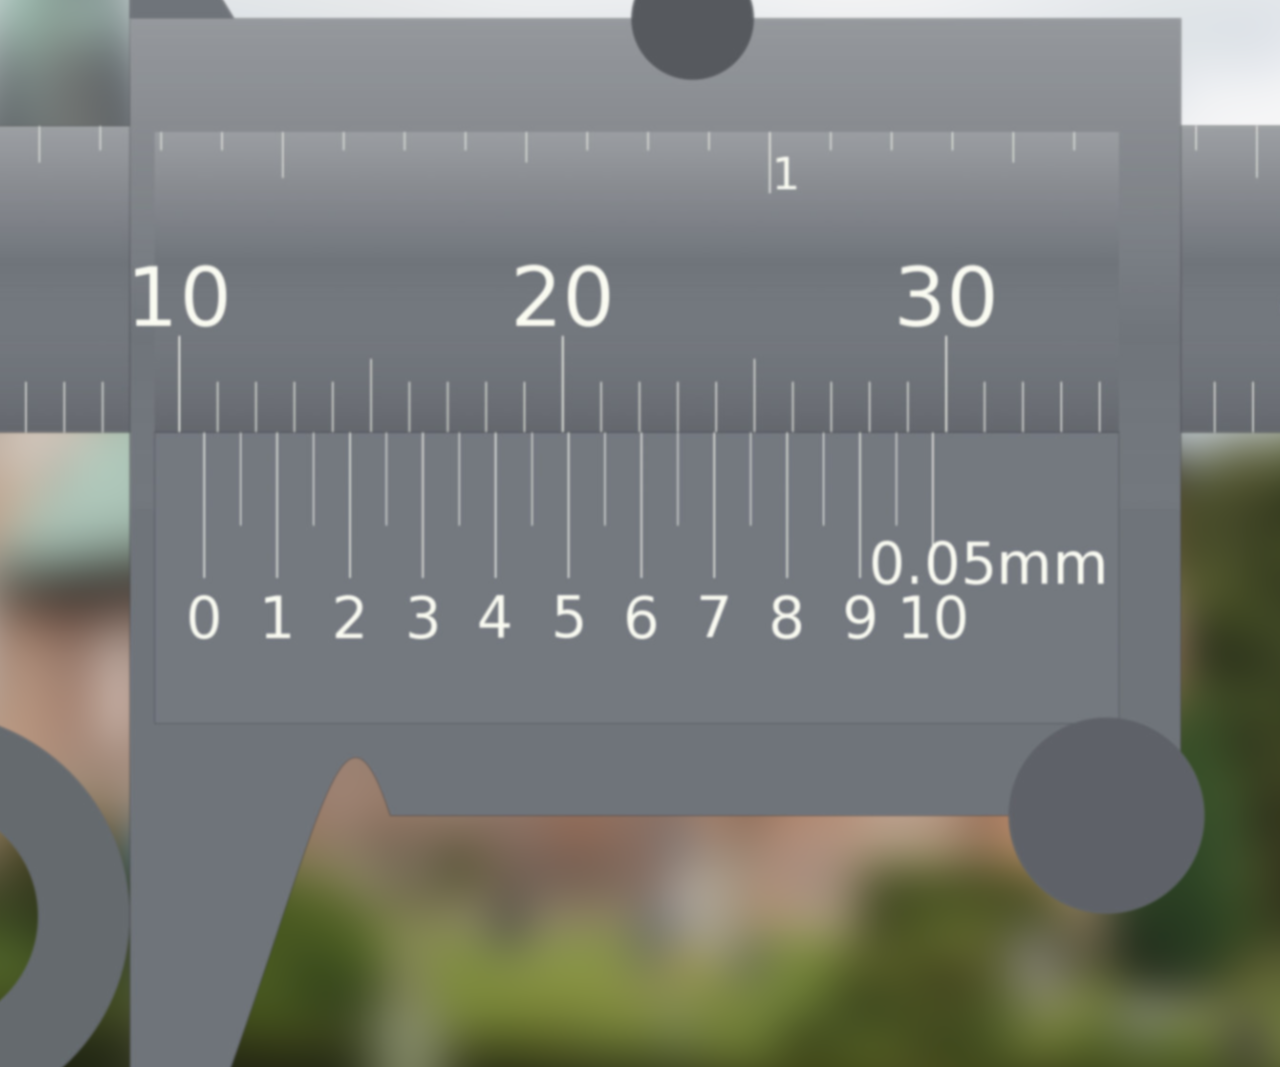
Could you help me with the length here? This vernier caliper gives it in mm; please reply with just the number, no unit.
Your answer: 10.65
